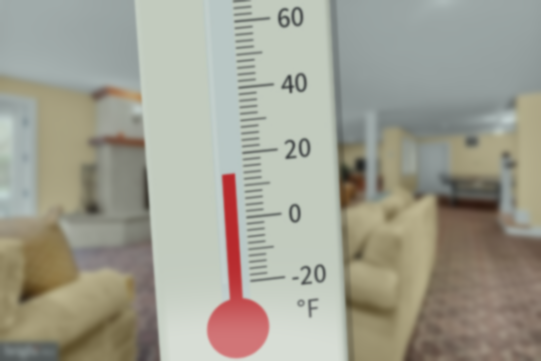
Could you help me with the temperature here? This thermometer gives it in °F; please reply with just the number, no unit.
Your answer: 14
